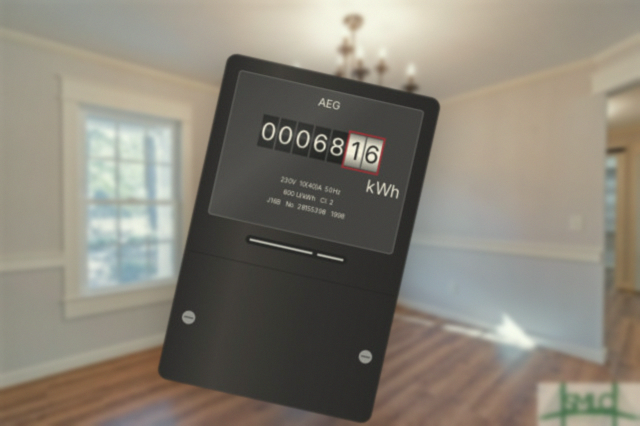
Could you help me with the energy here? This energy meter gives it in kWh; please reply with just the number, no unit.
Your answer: 68.16
